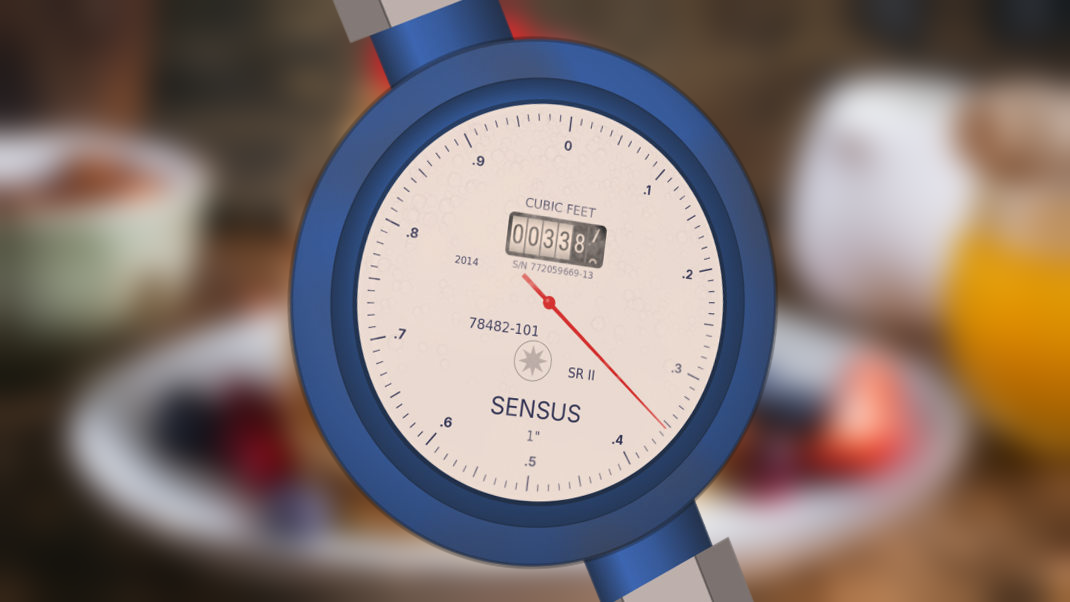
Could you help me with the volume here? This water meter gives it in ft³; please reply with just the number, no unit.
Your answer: 3387.35
